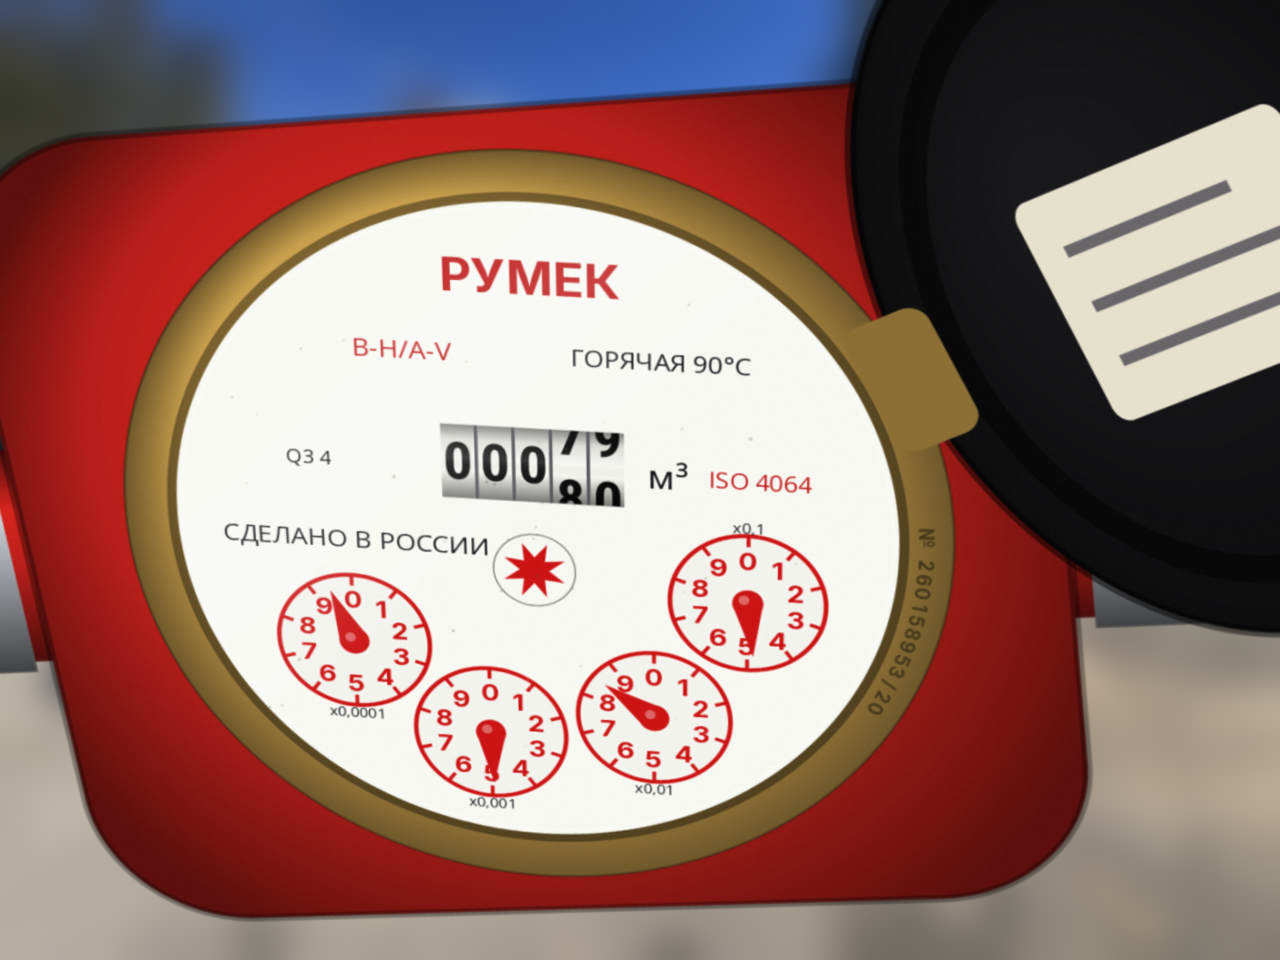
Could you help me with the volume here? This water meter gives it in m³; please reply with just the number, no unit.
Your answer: 79.4849
